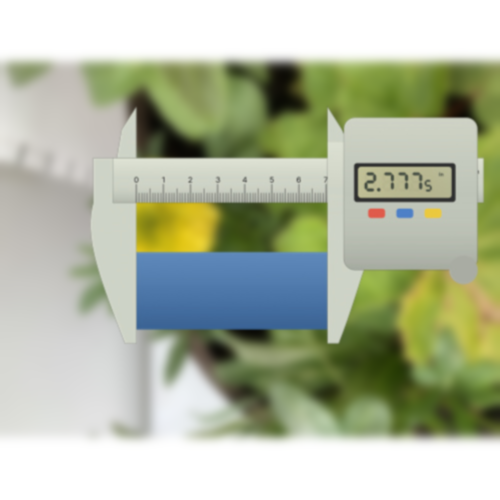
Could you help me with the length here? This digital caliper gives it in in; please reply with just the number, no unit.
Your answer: 2.7775
